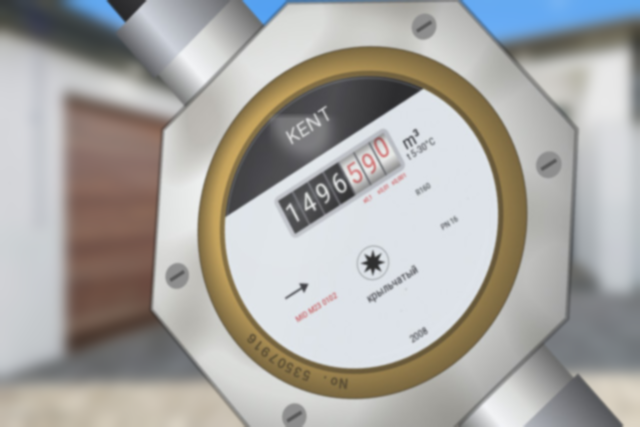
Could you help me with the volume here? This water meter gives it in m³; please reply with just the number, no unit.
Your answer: 1496.590
